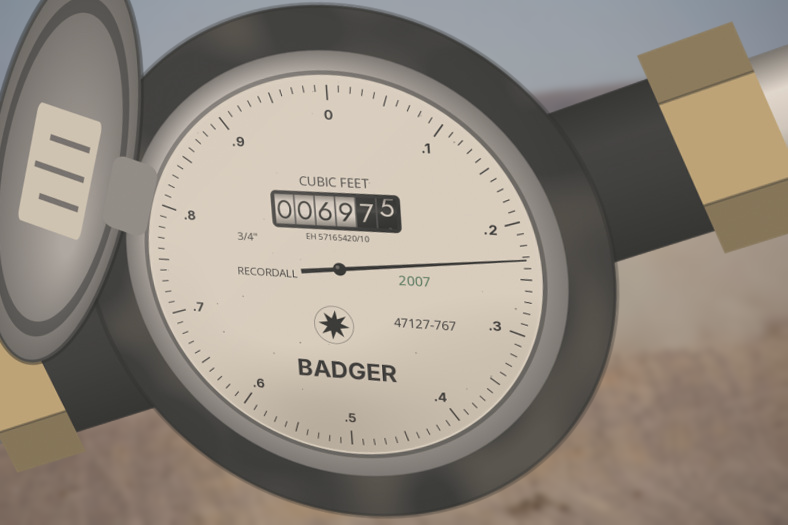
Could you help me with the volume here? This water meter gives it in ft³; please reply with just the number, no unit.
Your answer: 6975.23
